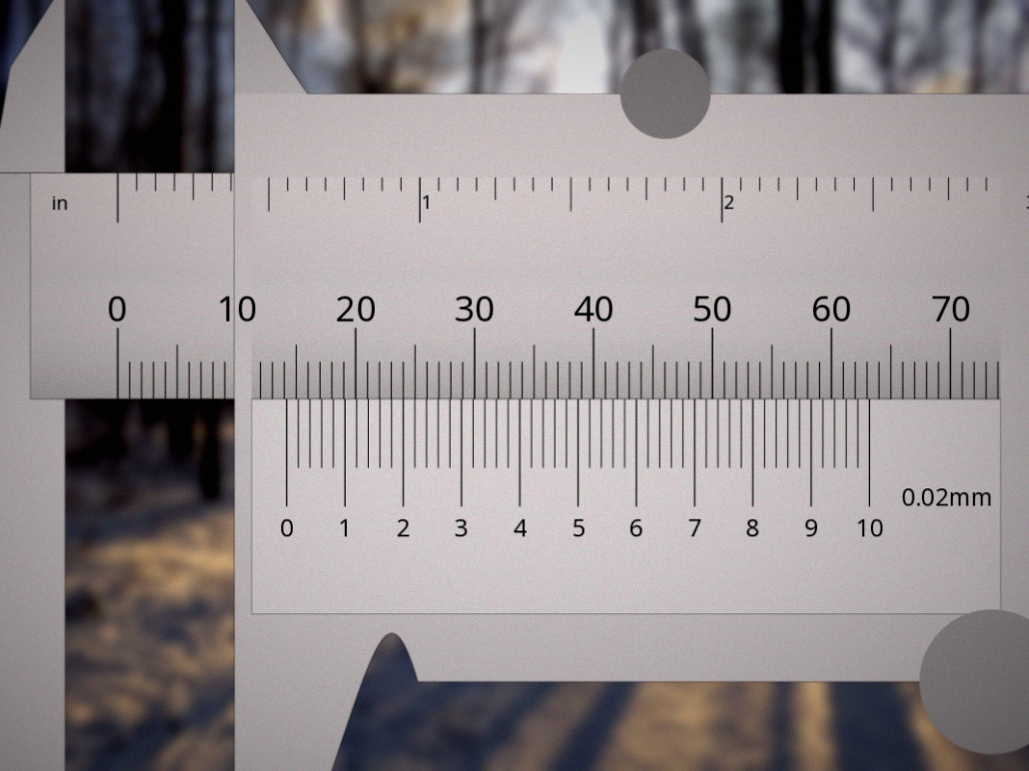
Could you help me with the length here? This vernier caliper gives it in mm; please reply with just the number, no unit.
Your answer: 14.2
